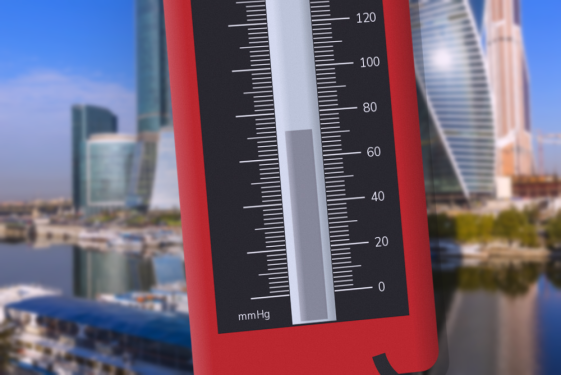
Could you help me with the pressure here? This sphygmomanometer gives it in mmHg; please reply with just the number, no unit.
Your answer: 72
